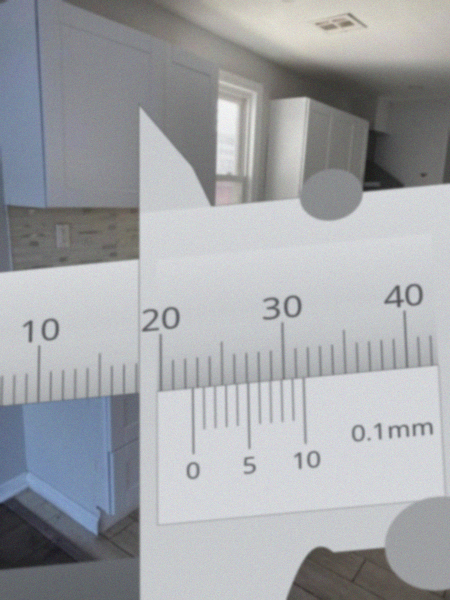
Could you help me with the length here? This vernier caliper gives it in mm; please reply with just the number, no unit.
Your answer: 22.6
